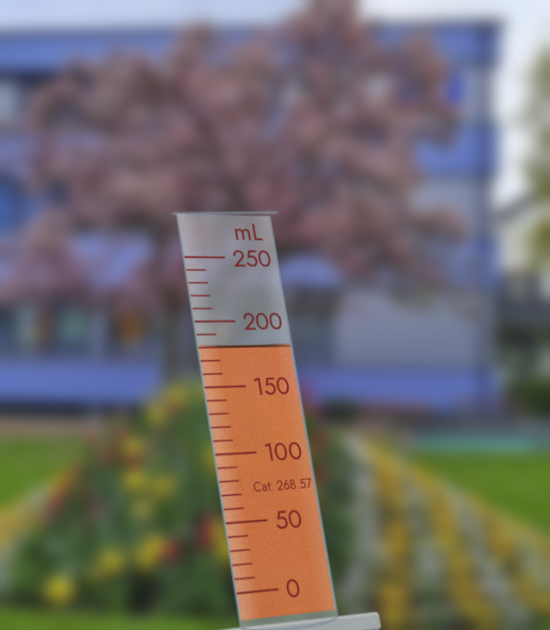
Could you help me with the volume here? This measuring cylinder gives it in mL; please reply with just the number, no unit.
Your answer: 180
